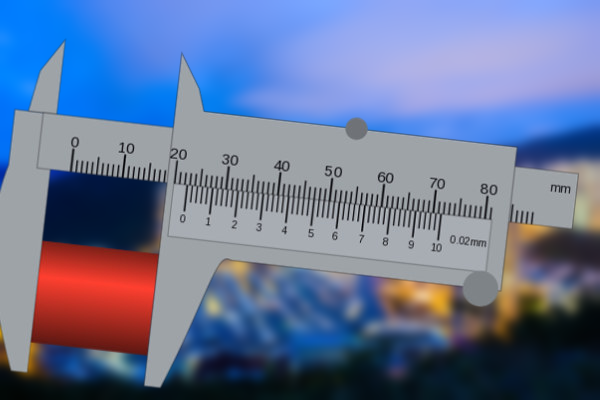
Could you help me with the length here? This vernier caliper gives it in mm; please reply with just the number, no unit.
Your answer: 22.5
